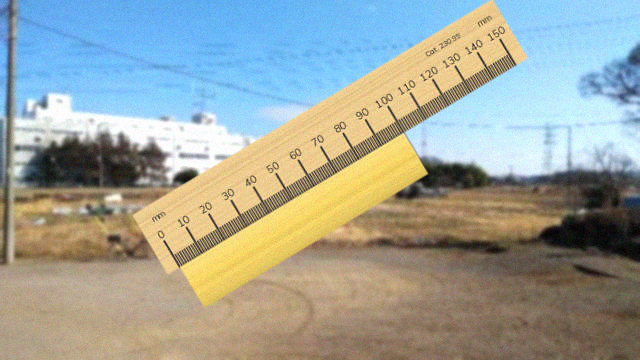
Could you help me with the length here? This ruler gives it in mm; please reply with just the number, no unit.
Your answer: 100
